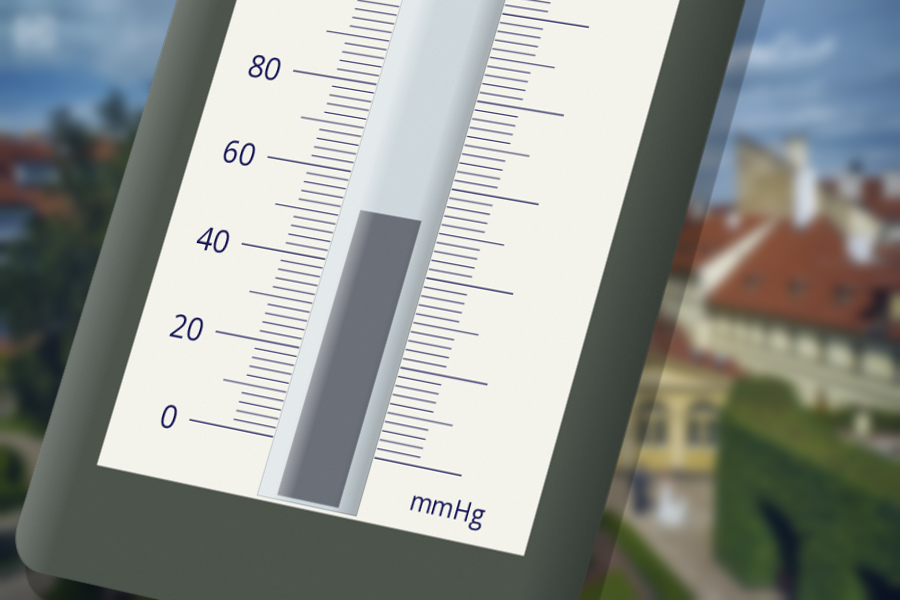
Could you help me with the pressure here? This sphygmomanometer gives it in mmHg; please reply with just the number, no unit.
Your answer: 52
